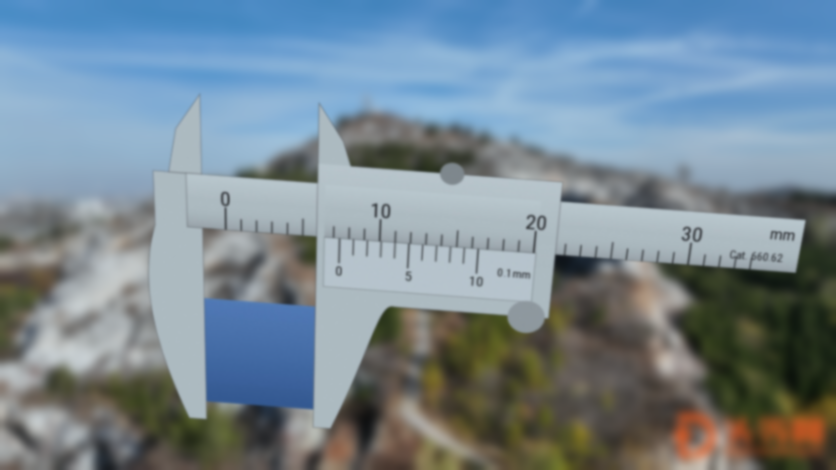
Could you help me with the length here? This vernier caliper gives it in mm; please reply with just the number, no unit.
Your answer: 7.4
